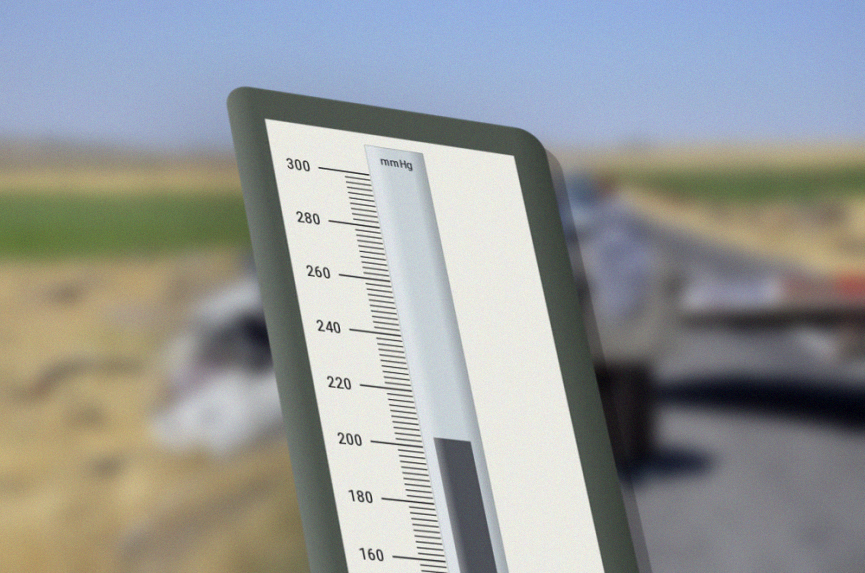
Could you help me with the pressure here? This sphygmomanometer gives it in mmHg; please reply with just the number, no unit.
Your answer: 204
